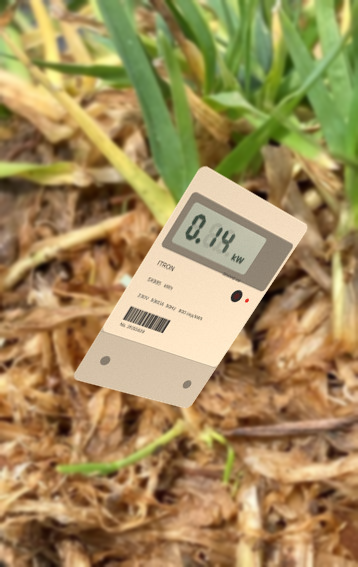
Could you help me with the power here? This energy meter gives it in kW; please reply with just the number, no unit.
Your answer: 0.14
